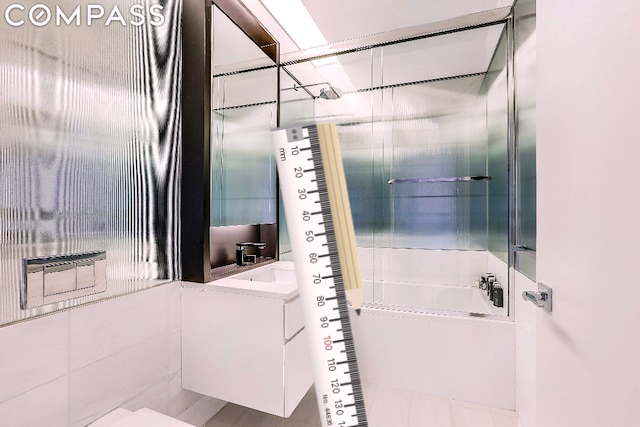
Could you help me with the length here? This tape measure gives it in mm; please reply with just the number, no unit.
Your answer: 90
